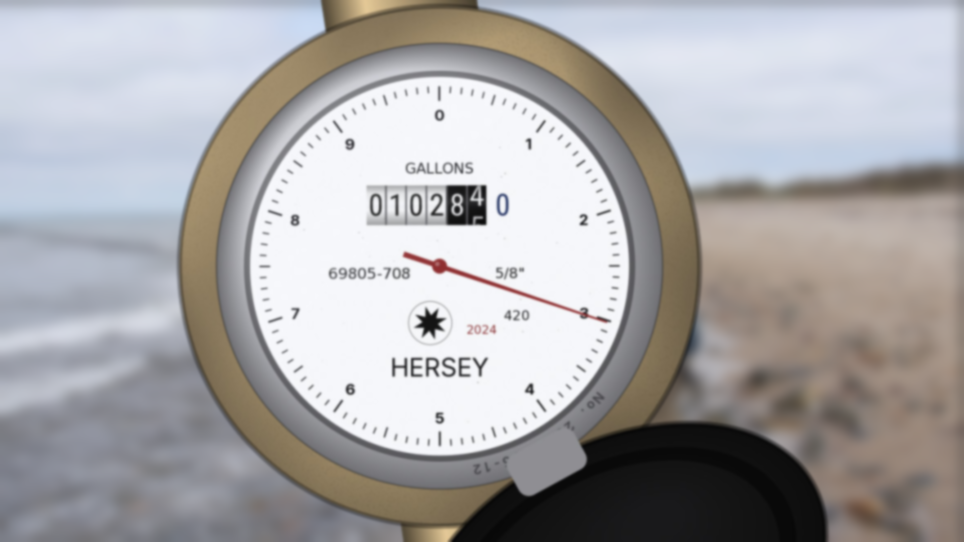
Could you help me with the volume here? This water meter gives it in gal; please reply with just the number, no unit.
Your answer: 102843.0
